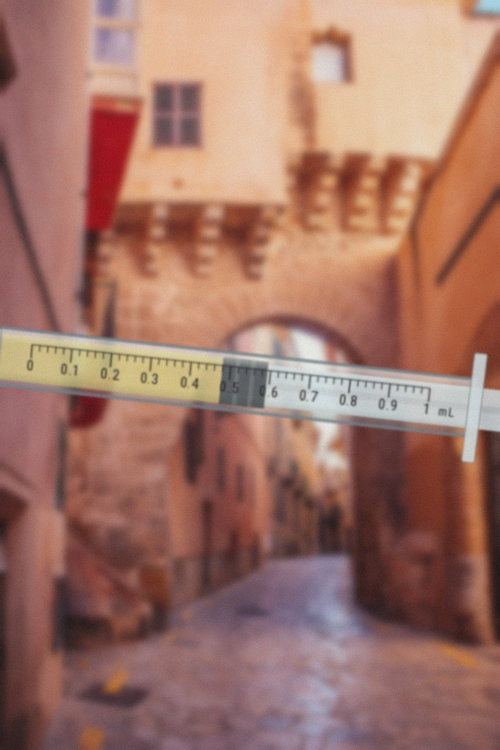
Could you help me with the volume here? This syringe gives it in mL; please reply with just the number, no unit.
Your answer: 0.48
